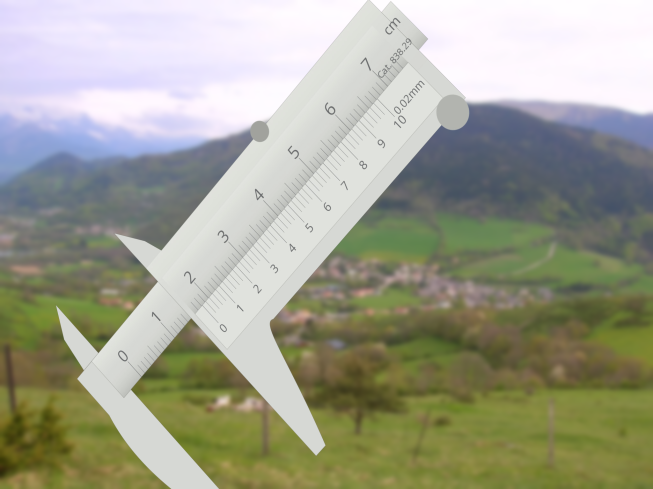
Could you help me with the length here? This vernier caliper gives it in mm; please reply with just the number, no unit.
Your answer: 18.2
